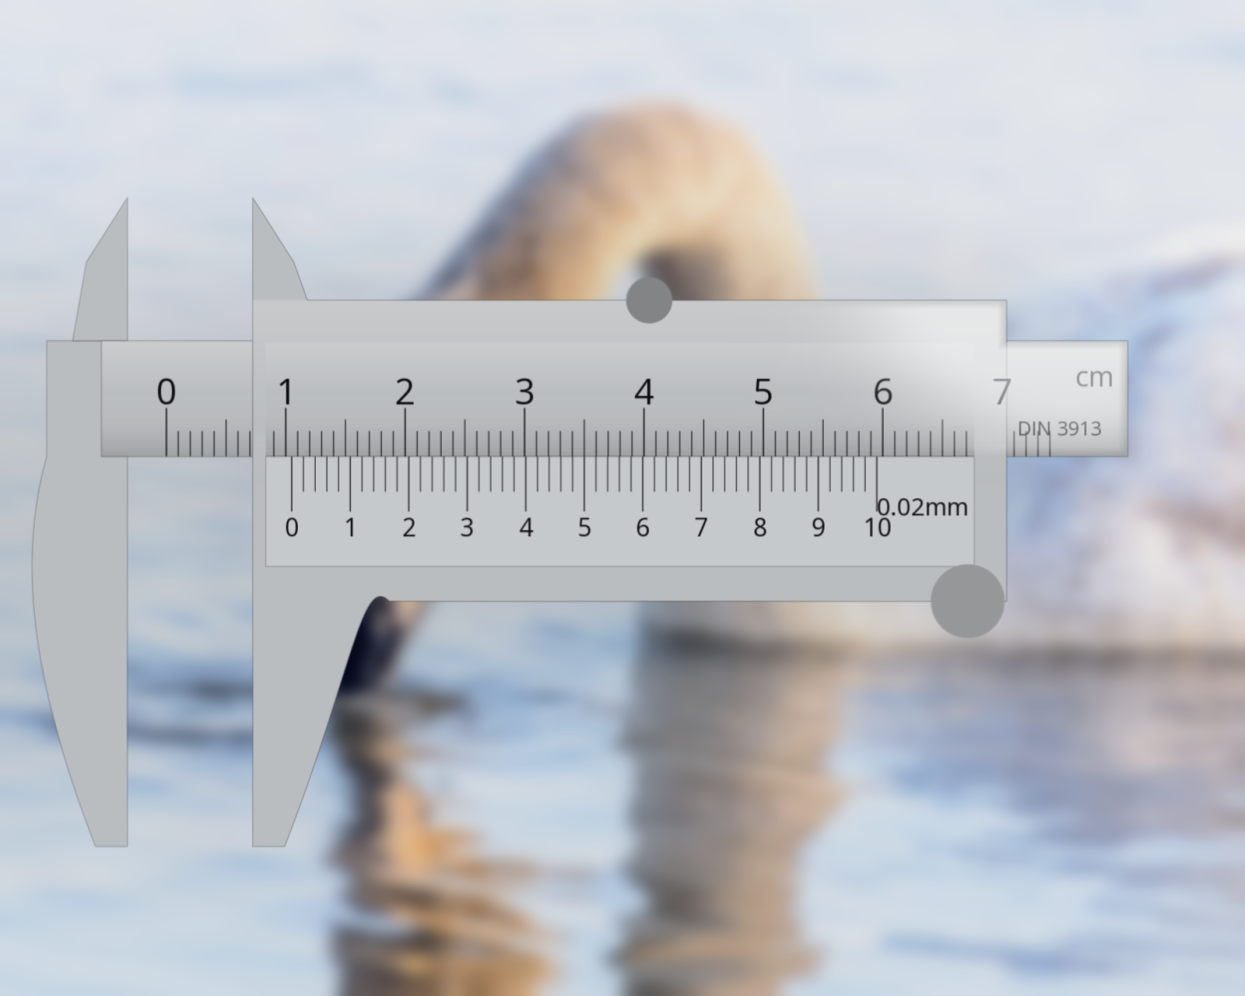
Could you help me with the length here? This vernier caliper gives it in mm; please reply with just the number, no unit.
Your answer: 10.5
